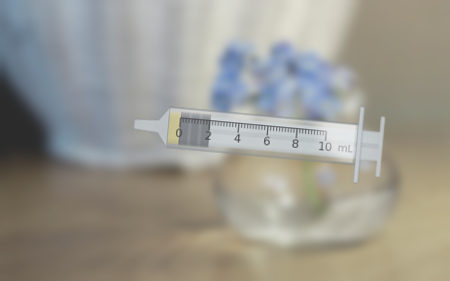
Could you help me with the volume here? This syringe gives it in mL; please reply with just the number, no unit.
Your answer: 0
